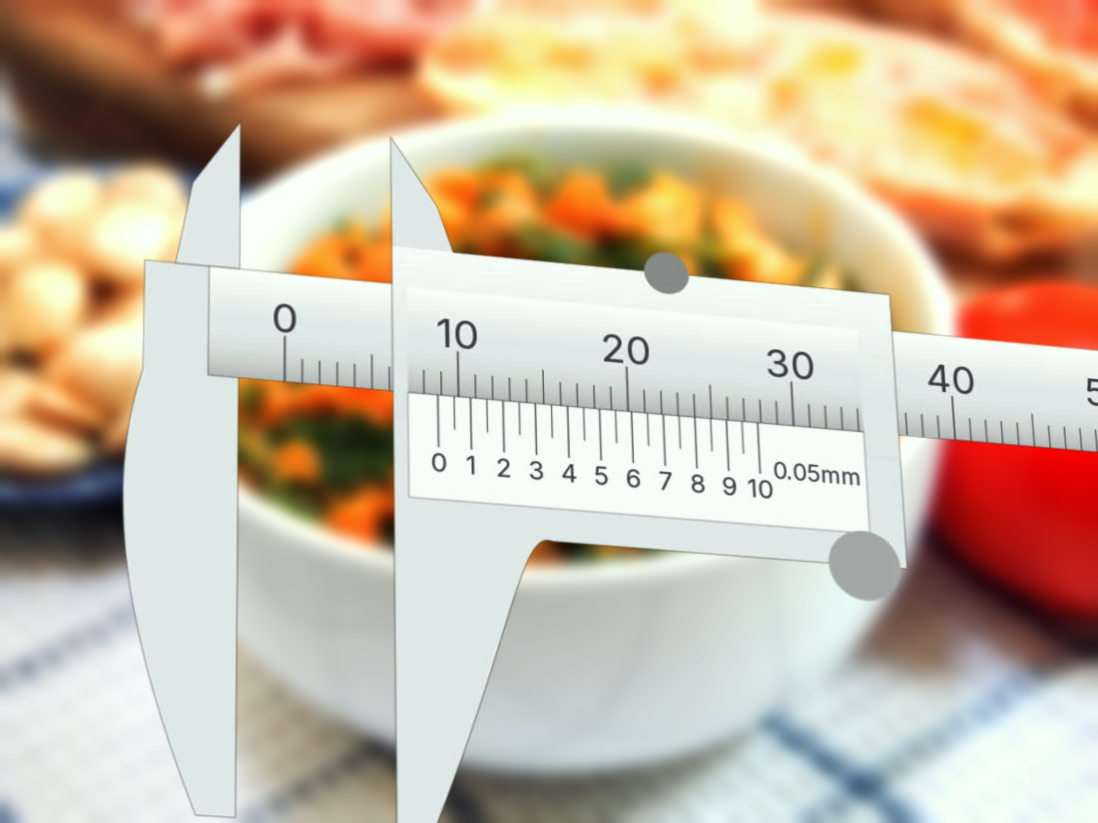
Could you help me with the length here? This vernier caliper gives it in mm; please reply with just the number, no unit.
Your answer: 8.8
